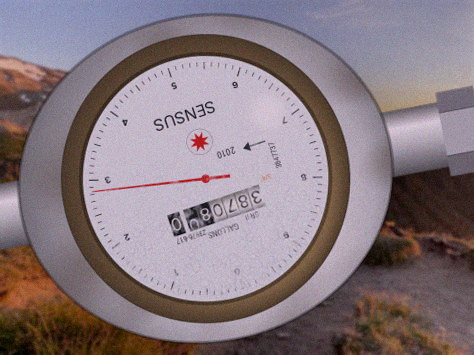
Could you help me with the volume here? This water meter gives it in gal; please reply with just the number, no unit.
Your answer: 3870802.8
